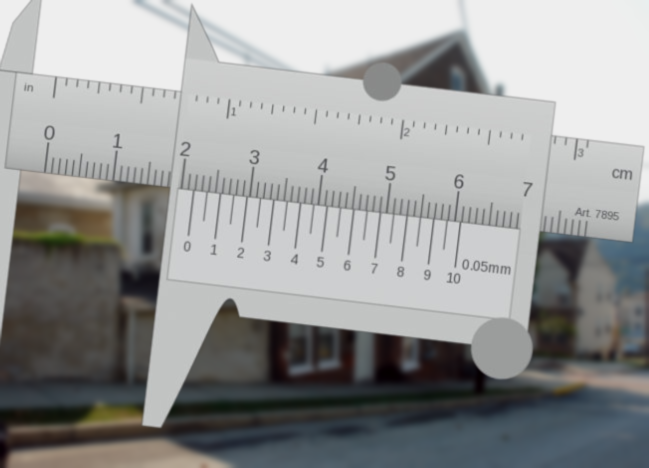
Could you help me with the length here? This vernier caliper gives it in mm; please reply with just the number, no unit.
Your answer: 21.8
